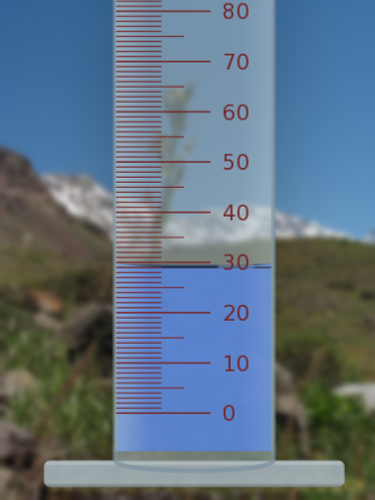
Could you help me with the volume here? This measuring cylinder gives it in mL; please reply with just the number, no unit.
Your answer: 29
